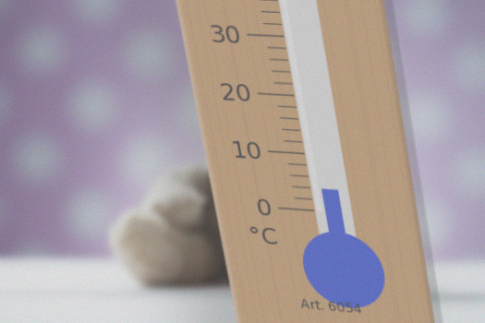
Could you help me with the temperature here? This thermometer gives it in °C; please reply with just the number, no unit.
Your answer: 4
